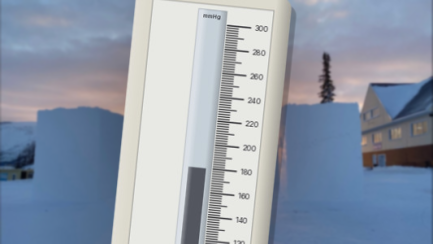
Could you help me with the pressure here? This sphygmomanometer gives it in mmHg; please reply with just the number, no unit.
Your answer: 180
